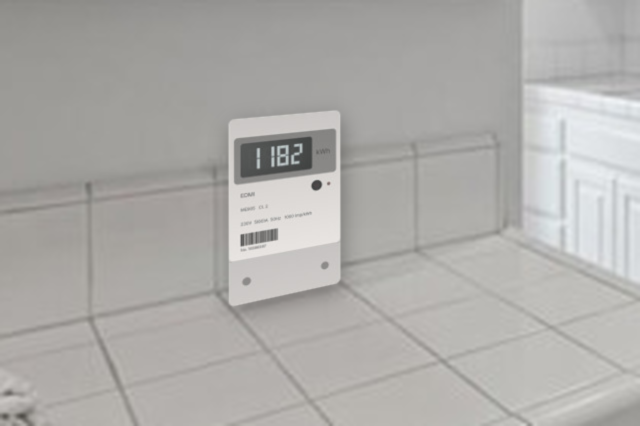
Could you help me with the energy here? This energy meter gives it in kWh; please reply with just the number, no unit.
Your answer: 1182
